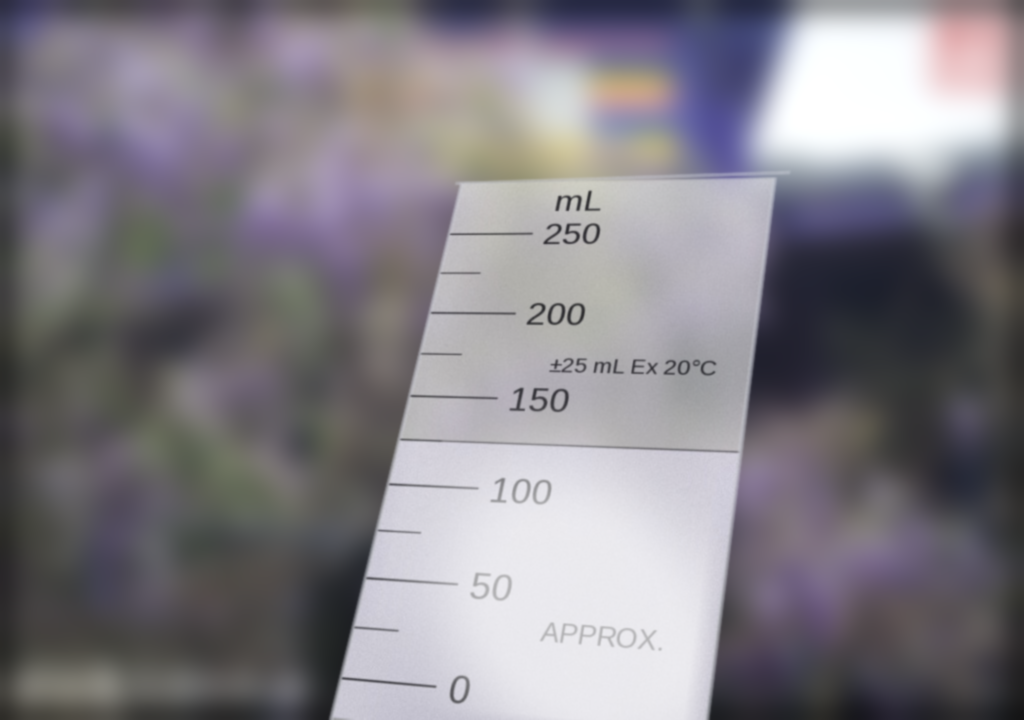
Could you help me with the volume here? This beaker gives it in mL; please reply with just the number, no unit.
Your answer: 125
